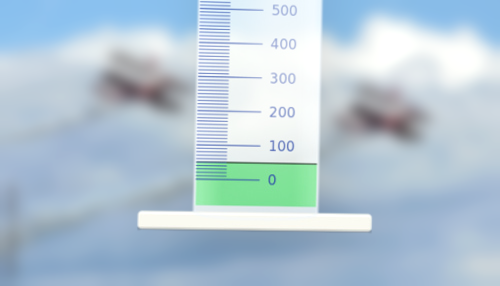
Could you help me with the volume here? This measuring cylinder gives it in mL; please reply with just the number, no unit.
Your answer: 50
